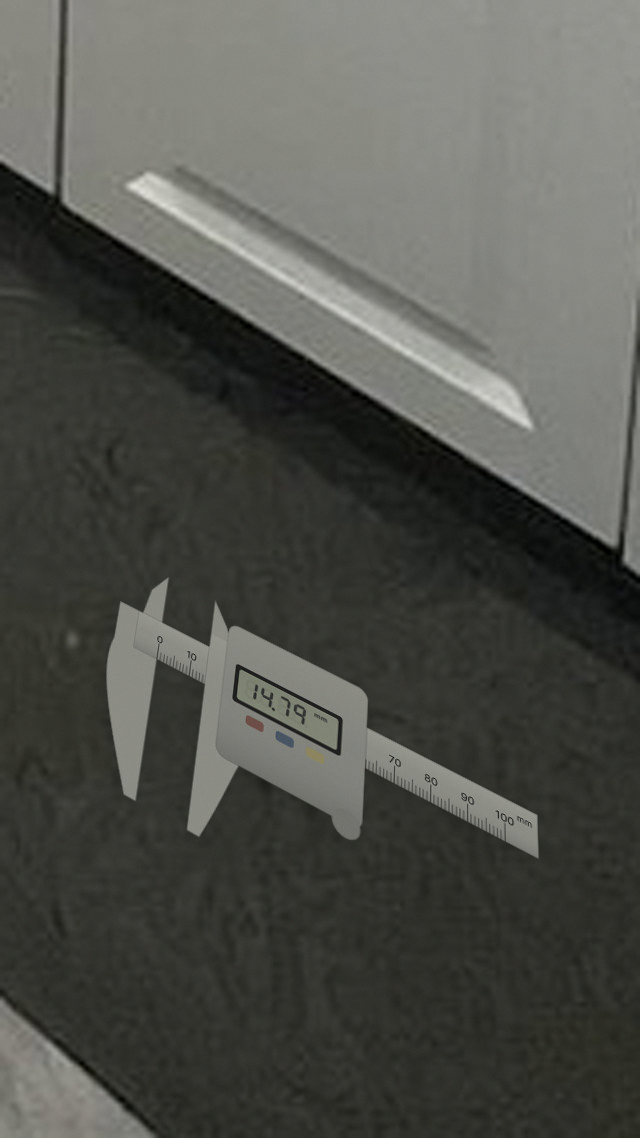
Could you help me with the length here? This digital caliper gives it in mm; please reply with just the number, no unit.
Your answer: 14.79
